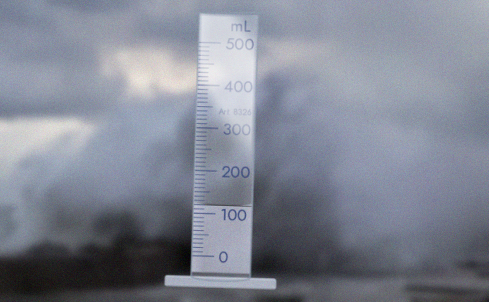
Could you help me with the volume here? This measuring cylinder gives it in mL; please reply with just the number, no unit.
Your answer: 120
